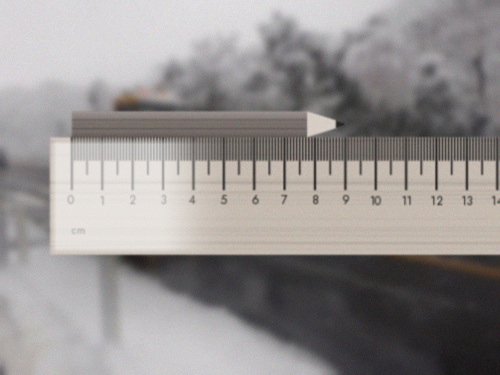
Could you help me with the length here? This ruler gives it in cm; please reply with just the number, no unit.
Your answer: 9
